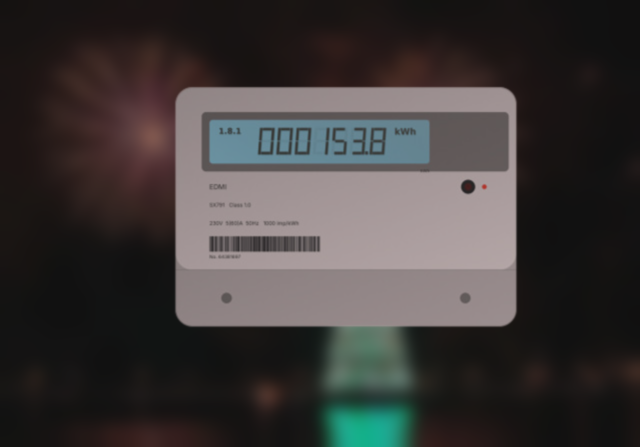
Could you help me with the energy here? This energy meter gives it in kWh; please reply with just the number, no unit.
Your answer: 153.8
